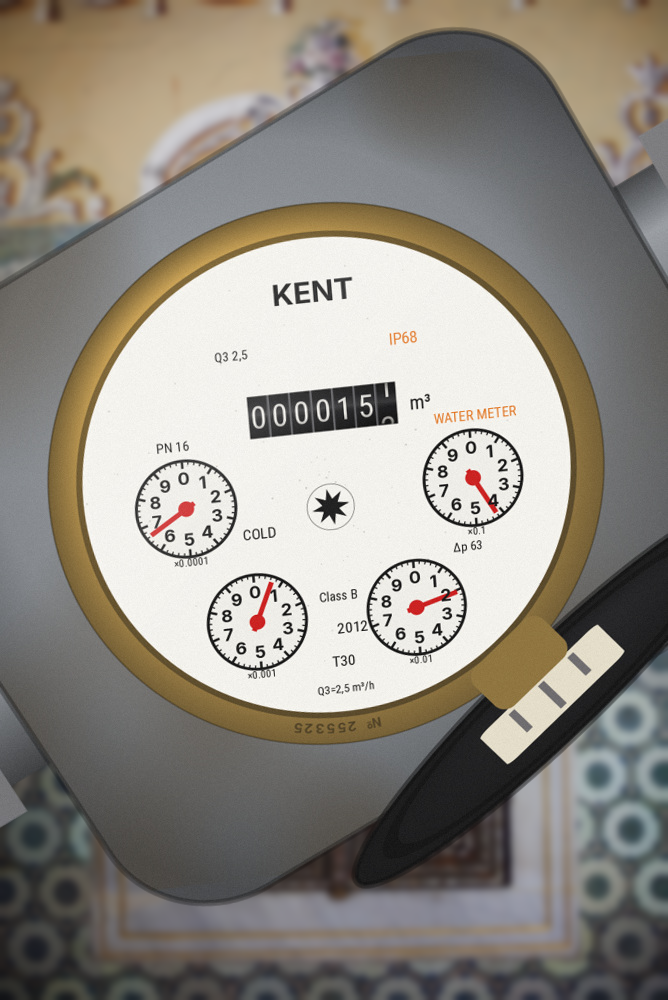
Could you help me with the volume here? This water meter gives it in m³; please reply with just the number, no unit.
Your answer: 151.4206
